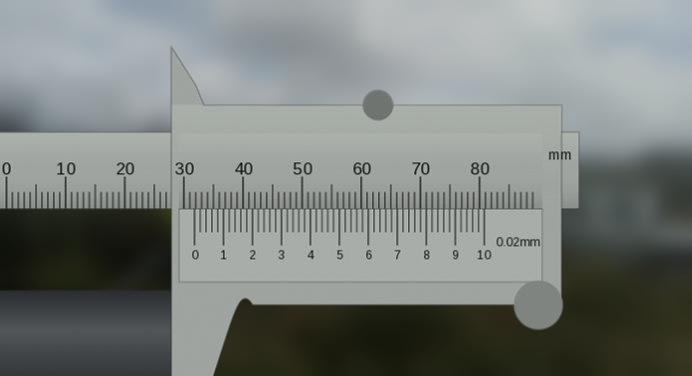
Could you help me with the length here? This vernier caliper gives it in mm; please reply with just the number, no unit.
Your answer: 31.8
